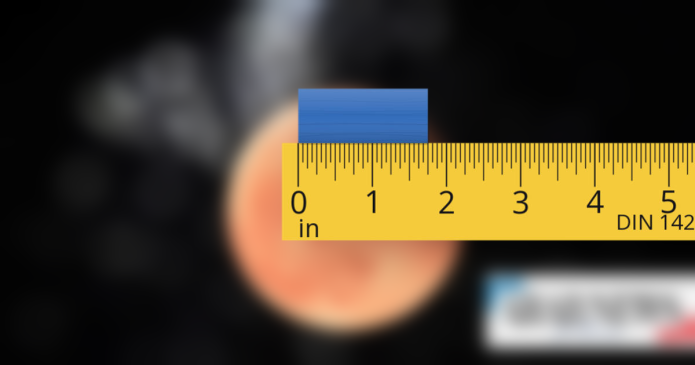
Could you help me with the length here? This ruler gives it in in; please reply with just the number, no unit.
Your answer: 1.75
